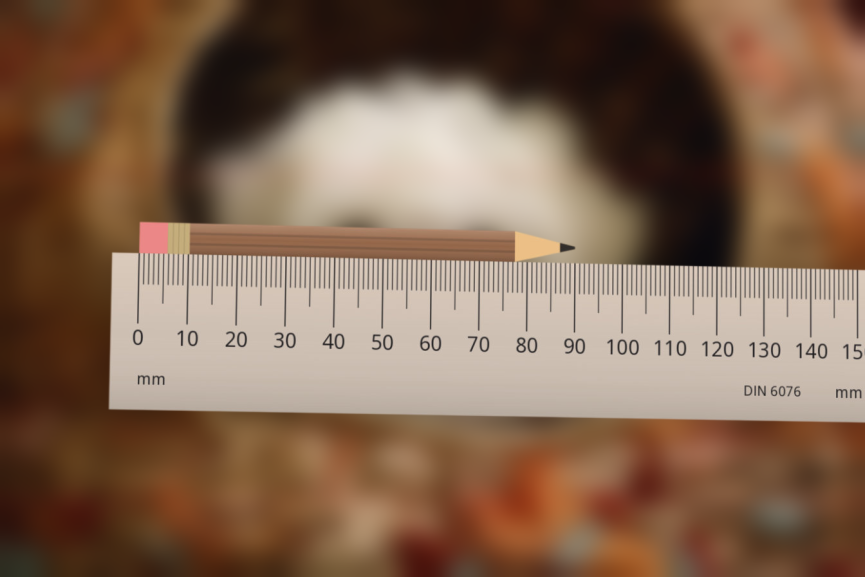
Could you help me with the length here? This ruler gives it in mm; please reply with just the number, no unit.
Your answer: 90
